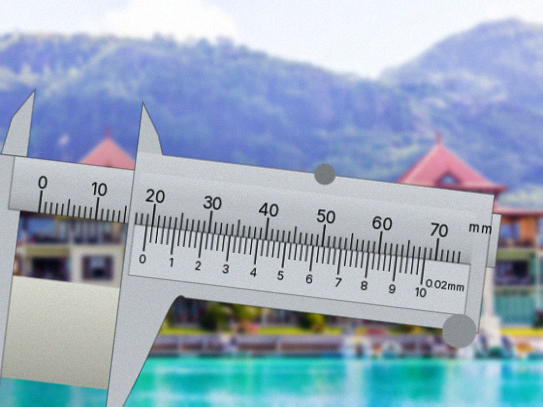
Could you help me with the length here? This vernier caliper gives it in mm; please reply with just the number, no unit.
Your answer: 19.0
